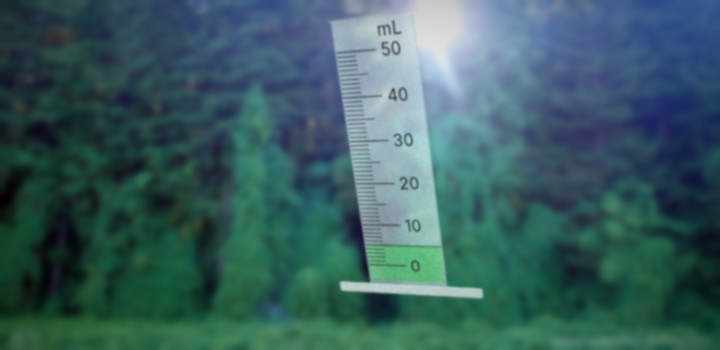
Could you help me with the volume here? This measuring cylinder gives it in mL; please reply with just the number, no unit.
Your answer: 5
